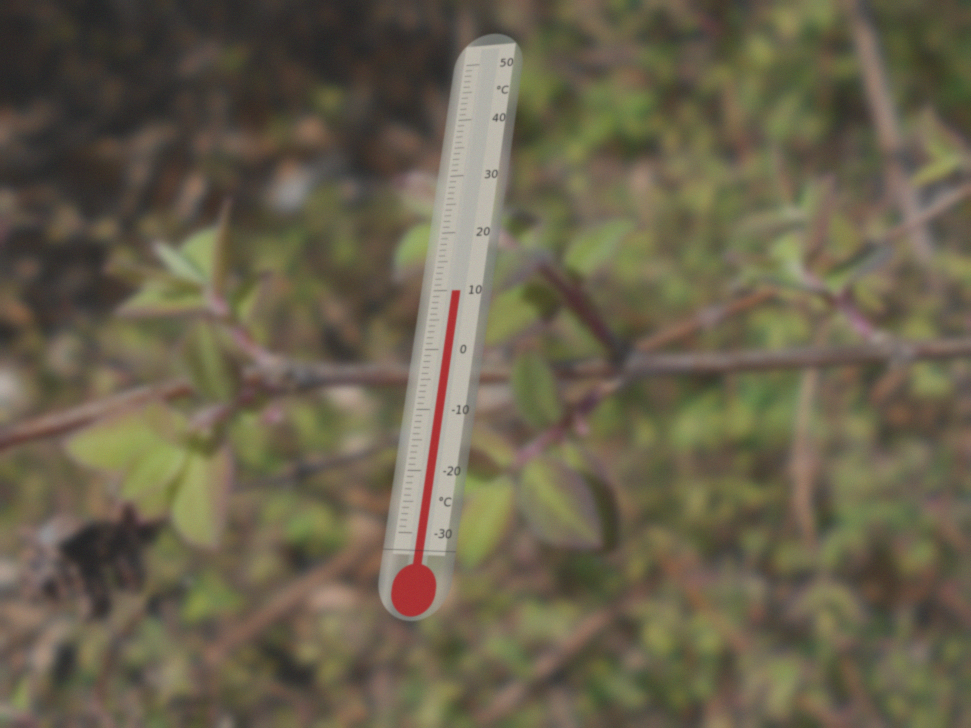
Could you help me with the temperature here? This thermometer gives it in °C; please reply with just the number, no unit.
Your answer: 10
